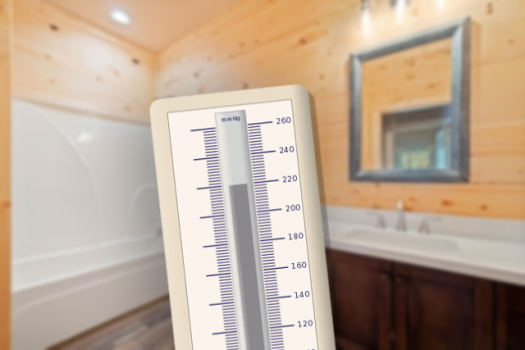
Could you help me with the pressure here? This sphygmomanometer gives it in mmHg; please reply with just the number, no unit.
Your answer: 220
